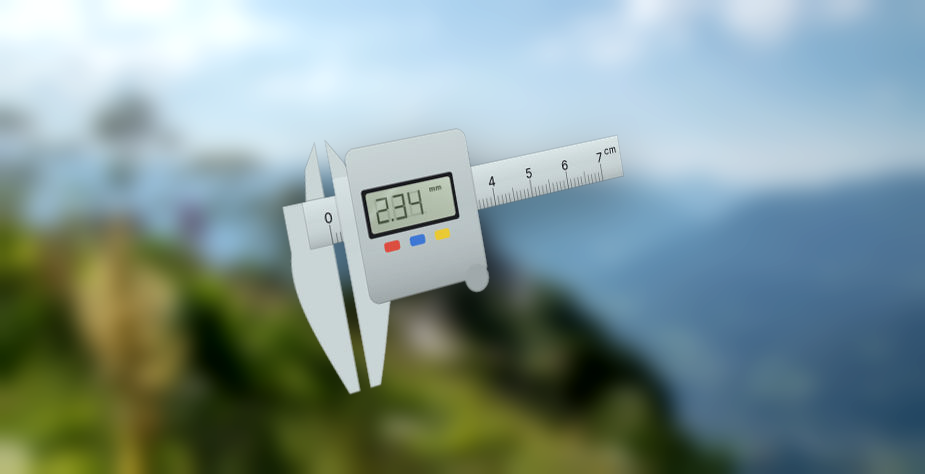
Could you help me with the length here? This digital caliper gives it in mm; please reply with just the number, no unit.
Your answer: 2.34
